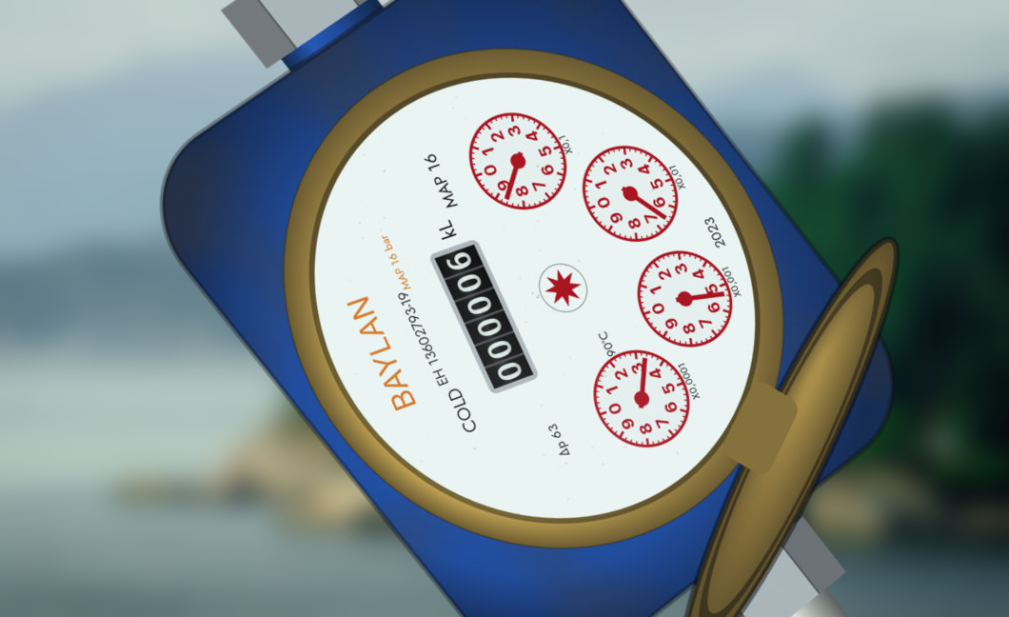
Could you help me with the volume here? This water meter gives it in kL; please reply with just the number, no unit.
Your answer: 6.8653
